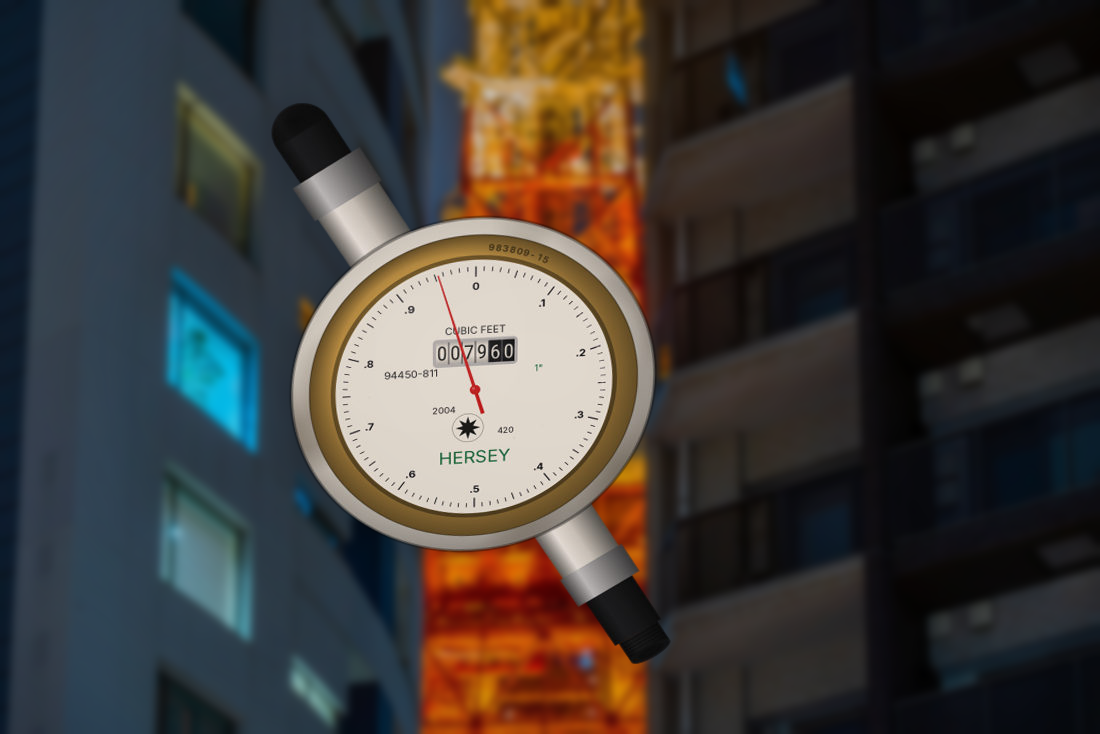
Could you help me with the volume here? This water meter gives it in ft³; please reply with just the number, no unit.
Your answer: 7959.95
